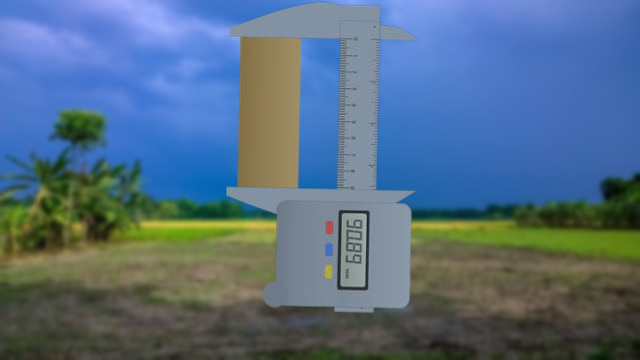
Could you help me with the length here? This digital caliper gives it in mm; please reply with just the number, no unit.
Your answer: 90.89
